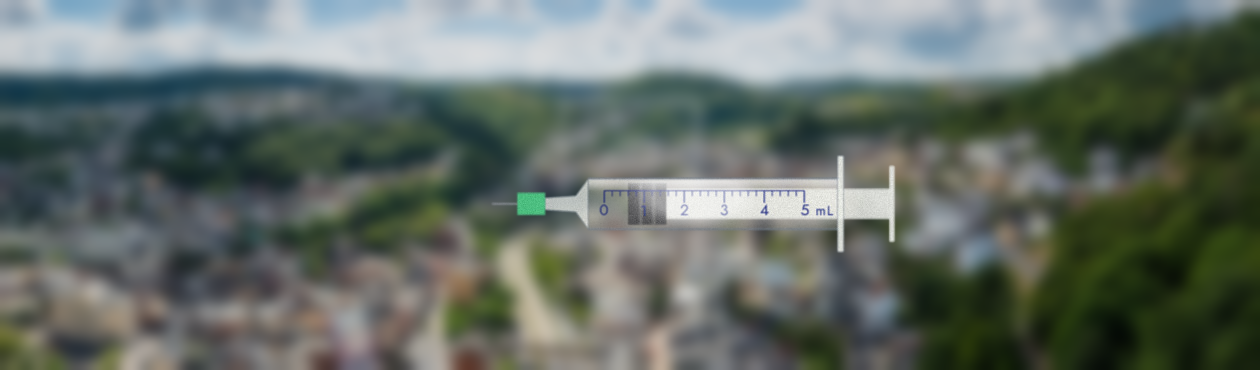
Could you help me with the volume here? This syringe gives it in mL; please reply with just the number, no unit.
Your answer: 0.6
